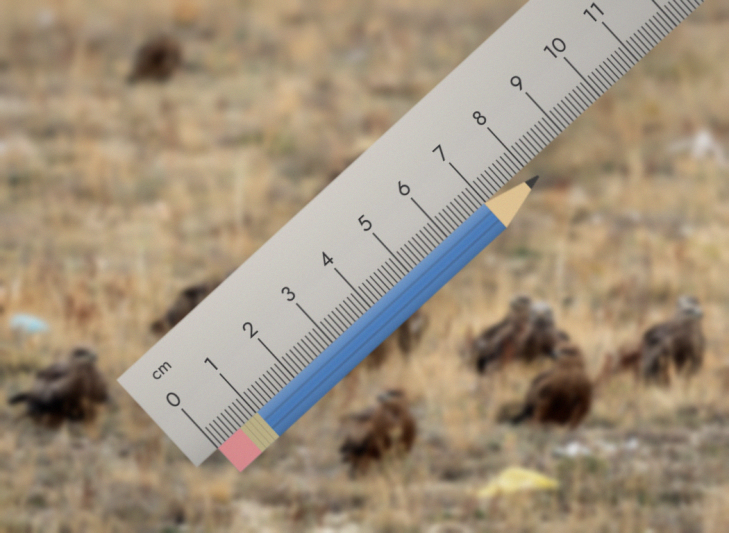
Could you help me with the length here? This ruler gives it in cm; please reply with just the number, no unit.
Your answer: 8.1
